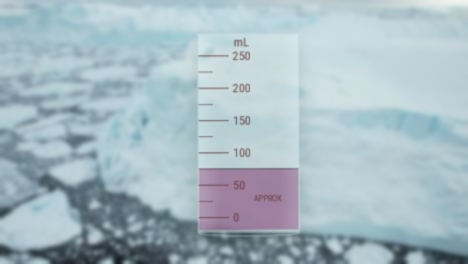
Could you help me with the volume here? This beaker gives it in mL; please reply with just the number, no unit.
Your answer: 75
